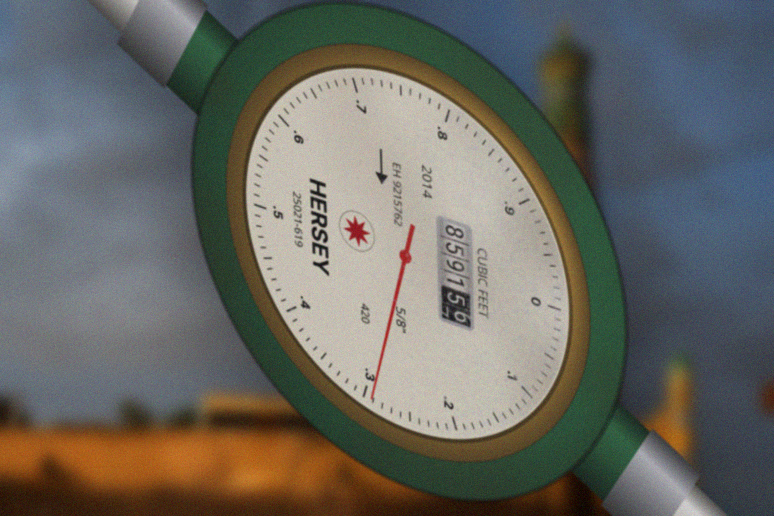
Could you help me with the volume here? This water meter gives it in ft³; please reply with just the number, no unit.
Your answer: 859156.29
